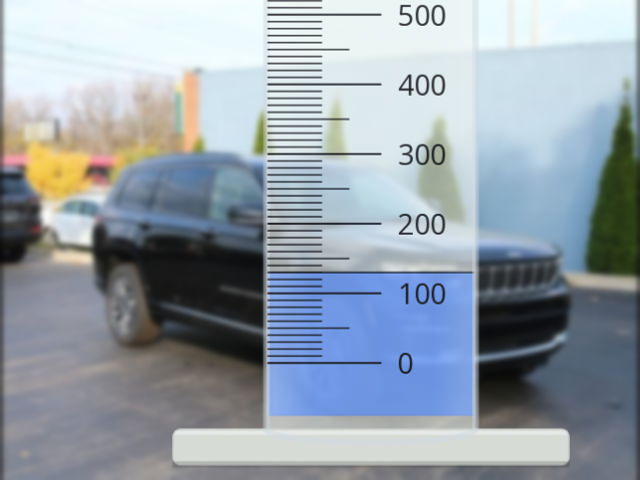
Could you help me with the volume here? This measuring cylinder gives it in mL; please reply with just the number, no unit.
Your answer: 130
